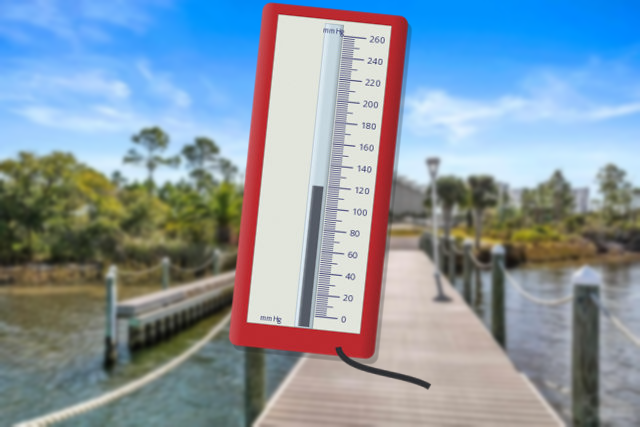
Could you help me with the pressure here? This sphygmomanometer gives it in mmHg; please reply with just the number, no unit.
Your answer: 120
